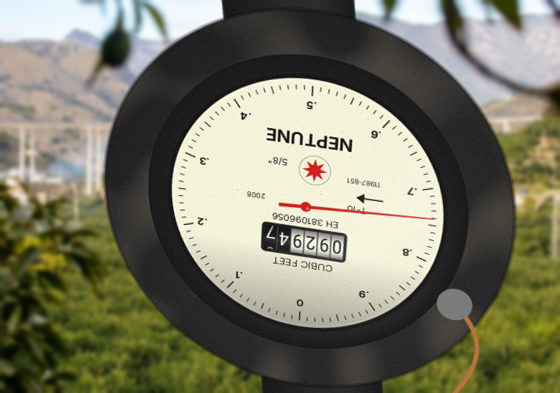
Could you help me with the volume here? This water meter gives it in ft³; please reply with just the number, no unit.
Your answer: 92946.74
